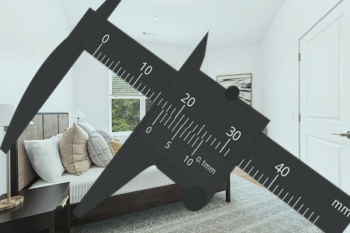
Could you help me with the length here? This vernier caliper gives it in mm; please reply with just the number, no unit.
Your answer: 17.4
